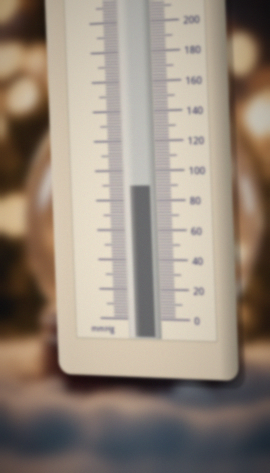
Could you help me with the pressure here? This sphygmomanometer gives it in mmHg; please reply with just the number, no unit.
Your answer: 90
